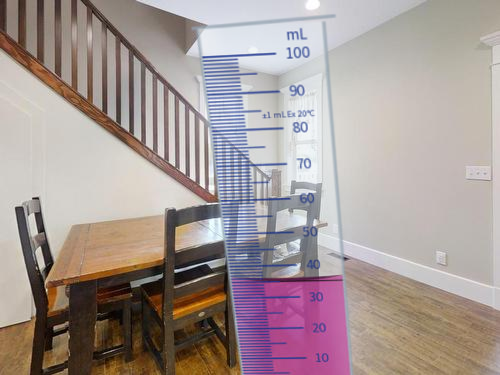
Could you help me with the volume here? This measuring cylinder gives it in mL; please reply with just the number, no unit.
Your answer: 35
